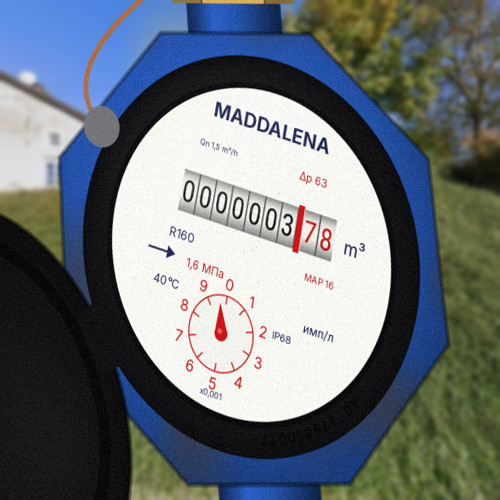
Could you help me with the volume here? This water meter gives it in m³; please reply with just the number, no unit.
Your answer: 3.779
